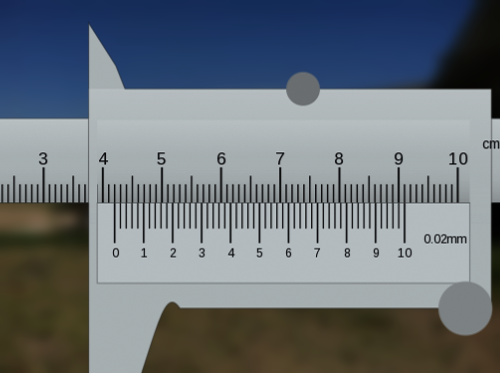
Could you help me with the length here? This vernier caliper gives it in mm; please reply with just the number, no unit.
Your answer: 42.0
